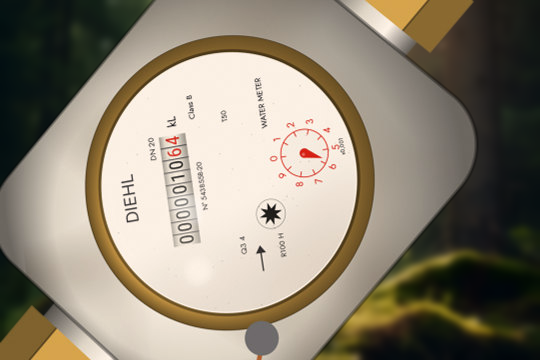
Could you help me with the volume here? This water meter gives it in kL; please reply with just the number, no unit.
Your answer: 10.645
